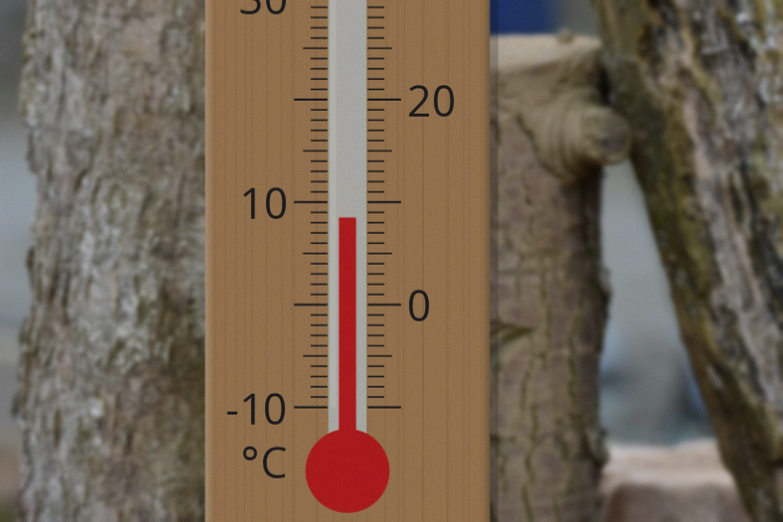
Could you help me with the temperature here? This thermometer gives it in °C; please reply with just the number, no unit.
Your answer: 8.5
